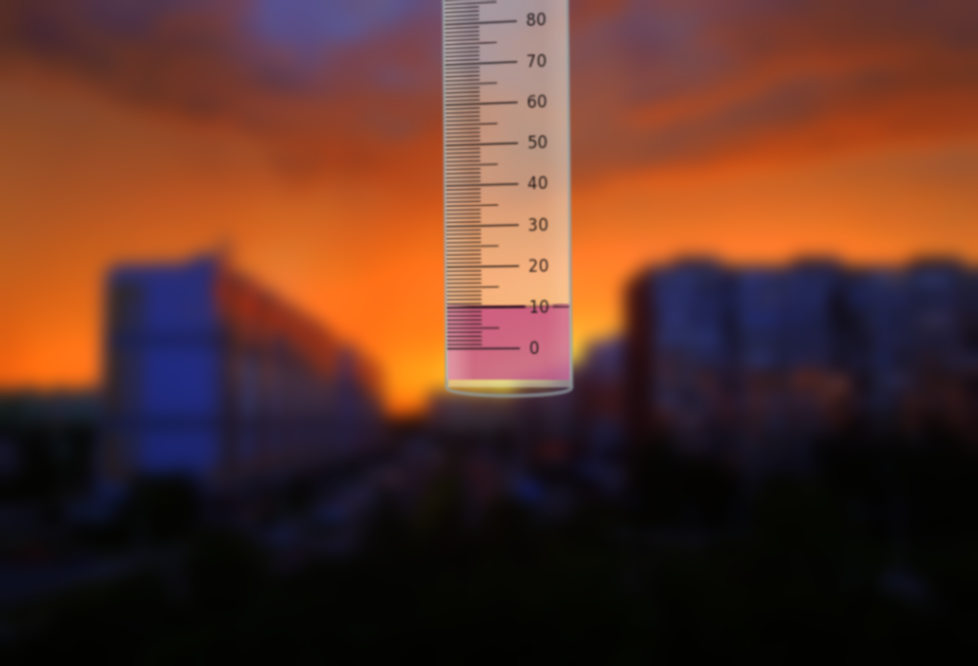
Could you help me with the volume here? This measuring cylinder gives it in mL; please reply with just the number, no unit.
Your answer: 10
